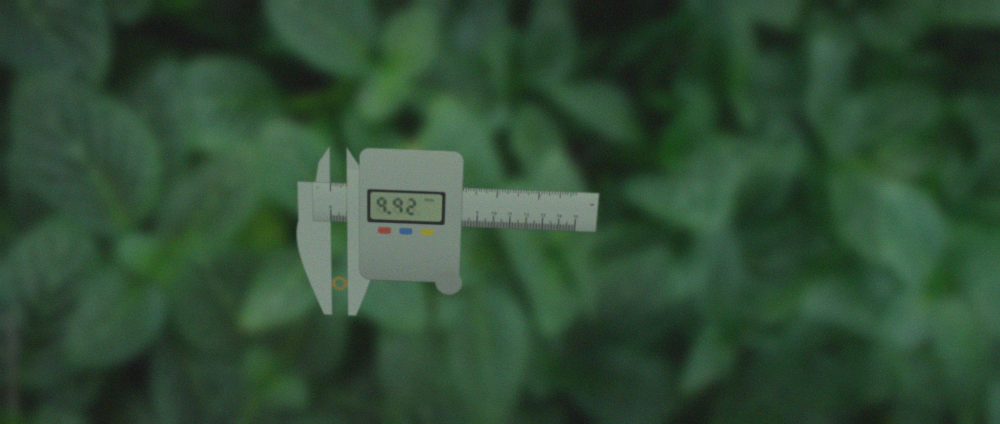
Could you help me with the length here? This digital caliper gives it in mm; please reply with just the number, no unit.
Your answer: 9.92
